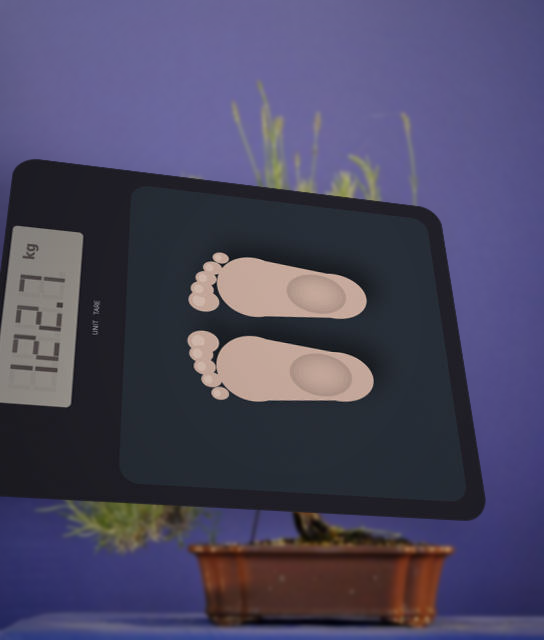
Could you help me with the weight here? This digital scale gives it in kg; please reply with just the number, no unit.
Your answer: 122.7
